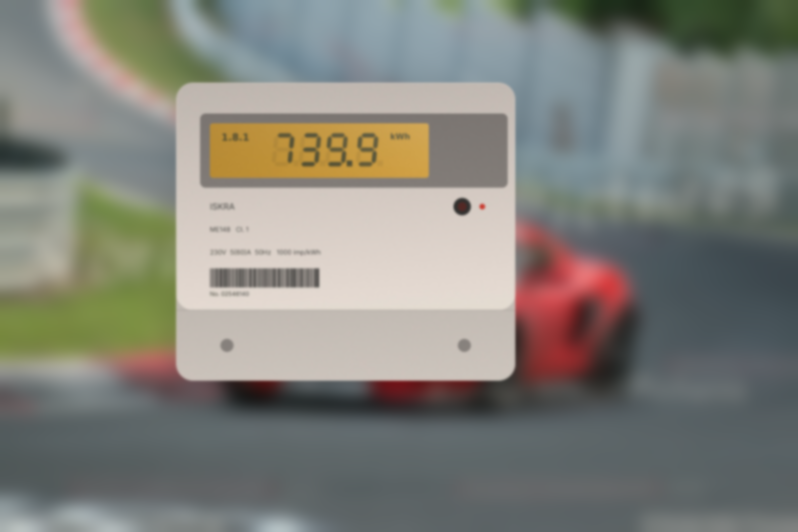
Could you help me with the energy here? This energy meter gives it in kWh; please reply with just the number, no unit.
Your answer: 739.9
